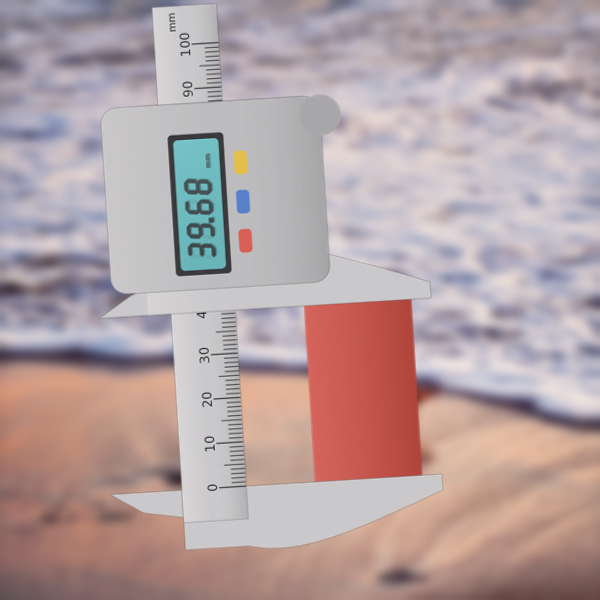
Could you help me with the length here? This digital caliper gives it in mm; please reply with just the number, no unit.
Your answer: 39.68
